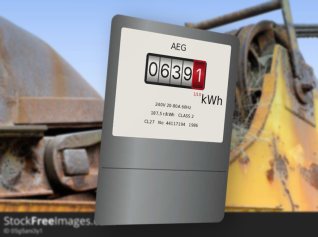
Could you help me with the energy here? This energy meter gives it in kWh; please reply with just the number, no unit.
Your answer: 639.1
